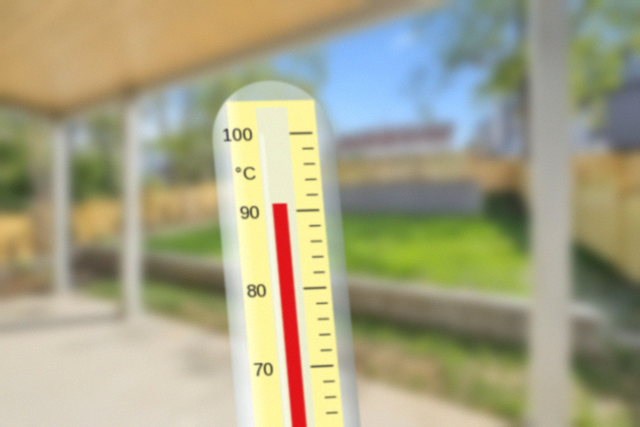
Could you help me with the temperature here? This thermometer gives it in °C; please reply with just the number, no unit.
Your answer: 91
